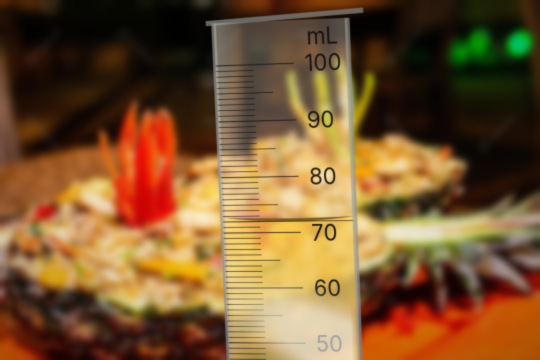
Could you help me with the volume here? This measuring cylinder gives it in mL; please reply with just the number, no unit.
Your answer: 72
